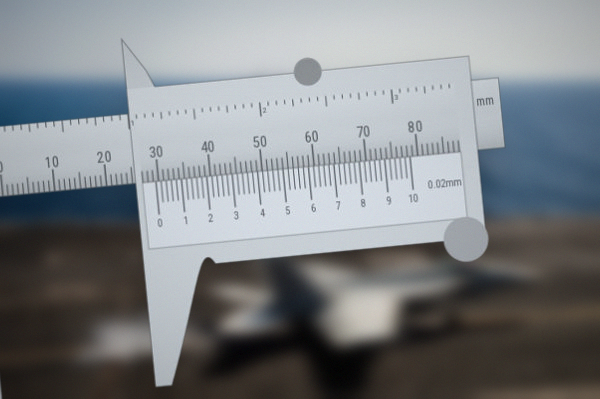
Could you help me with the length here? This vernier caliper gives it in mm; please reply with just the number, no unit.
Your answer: 29.5
